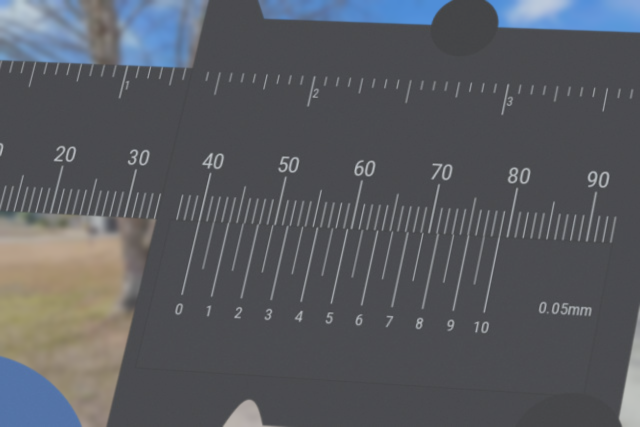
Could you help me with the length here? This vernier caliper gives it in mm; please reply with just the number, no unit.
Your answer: 40.0
